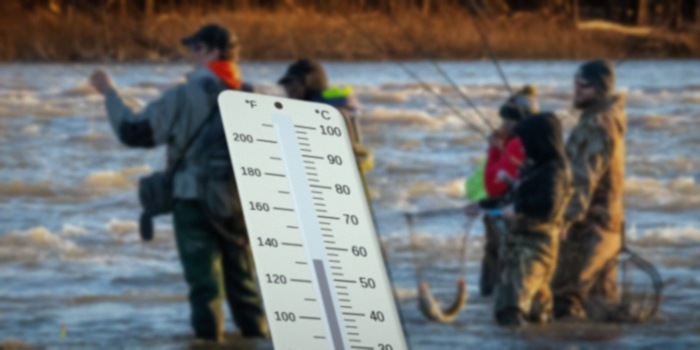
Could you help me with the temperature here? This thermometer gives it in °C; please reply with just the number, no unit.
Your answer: 56
